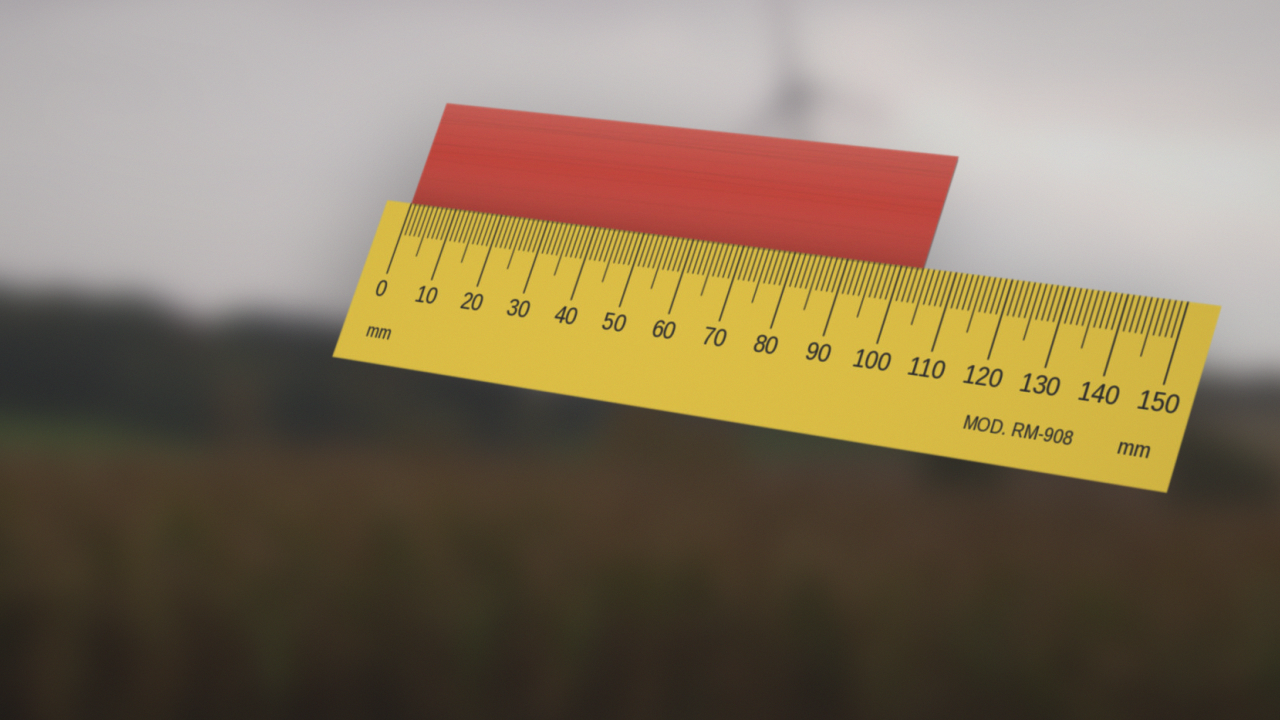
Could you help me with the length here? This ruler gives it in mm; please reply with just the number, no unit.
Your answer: 104
